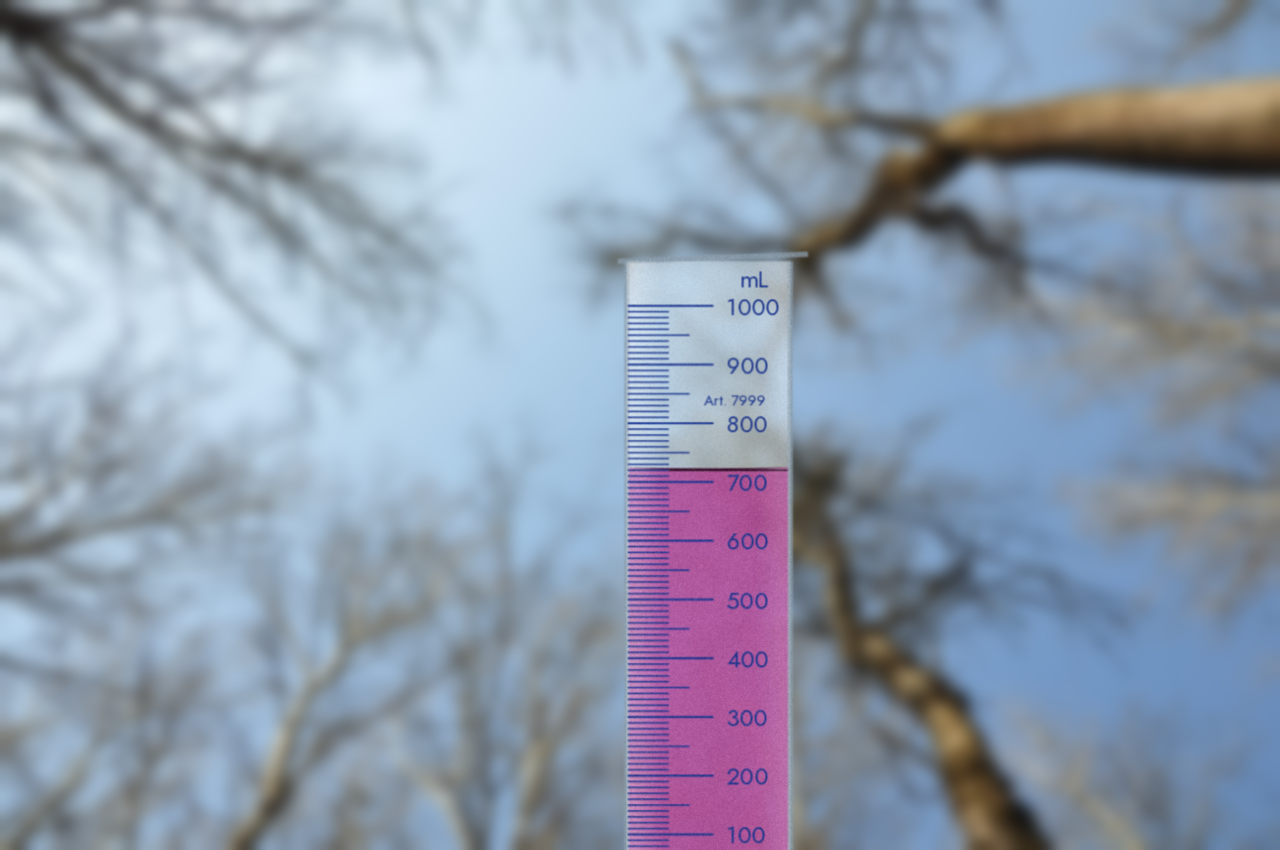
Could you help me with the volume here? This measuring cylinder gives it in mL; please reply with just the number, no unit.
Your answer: 720
